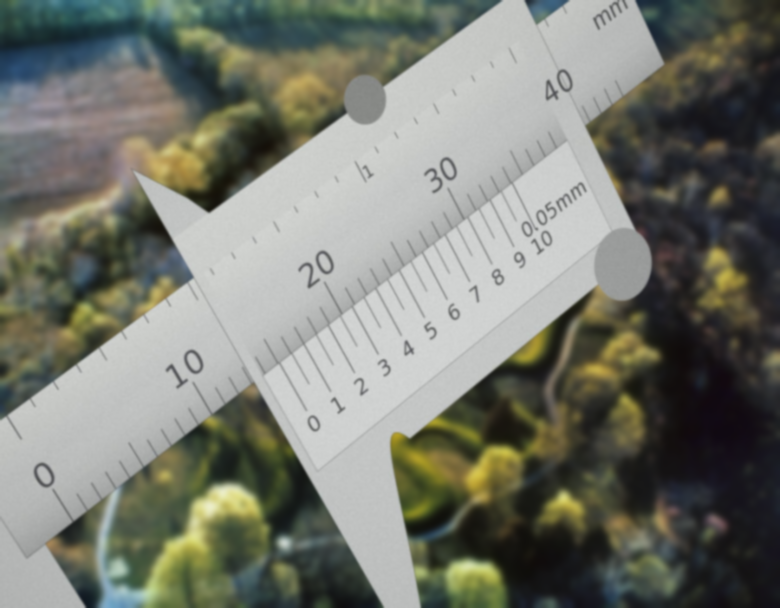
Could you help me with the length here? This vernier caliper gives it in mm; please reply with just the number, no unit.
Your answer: 15.1
